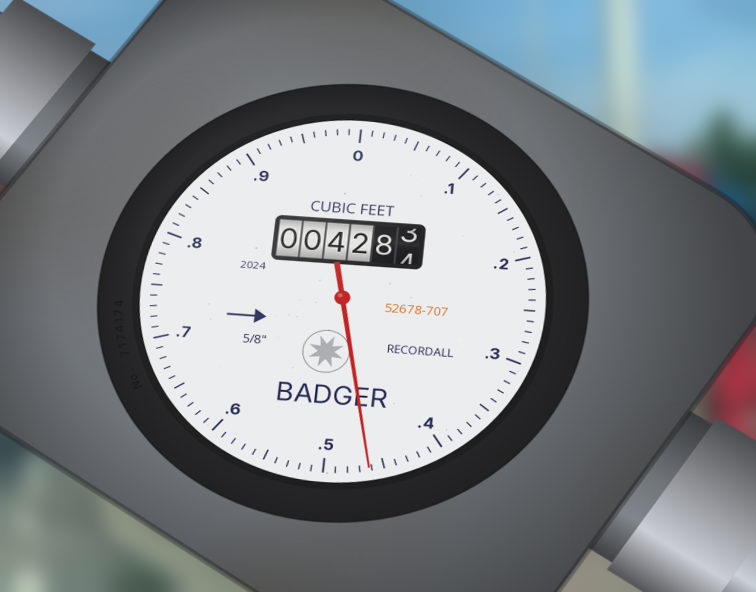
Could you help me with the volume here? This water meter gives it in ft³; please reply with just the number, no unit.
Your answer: 4283.46
